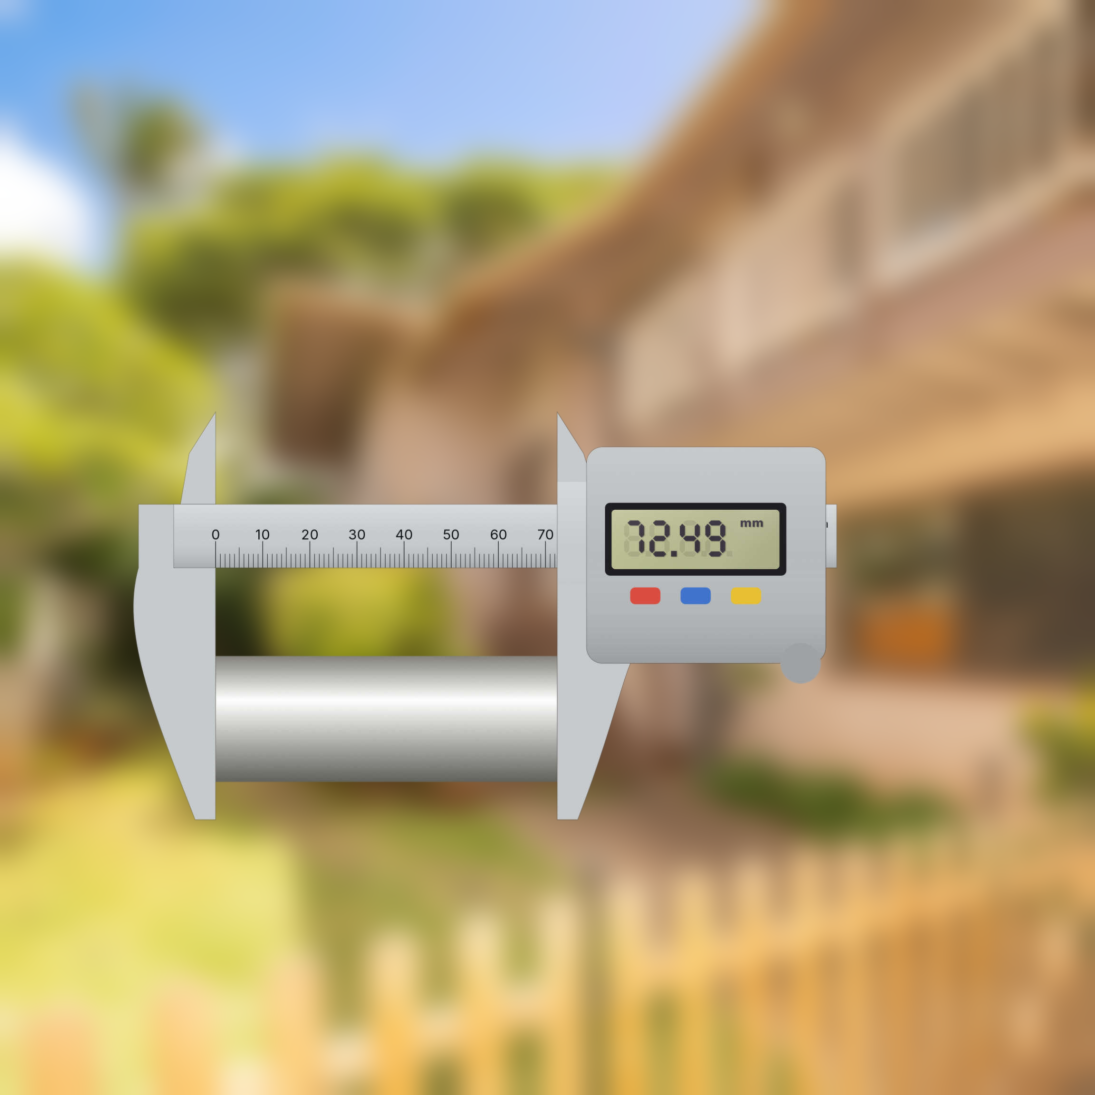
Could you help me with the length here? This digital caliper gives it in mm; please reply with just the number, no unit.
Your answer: 72.49
